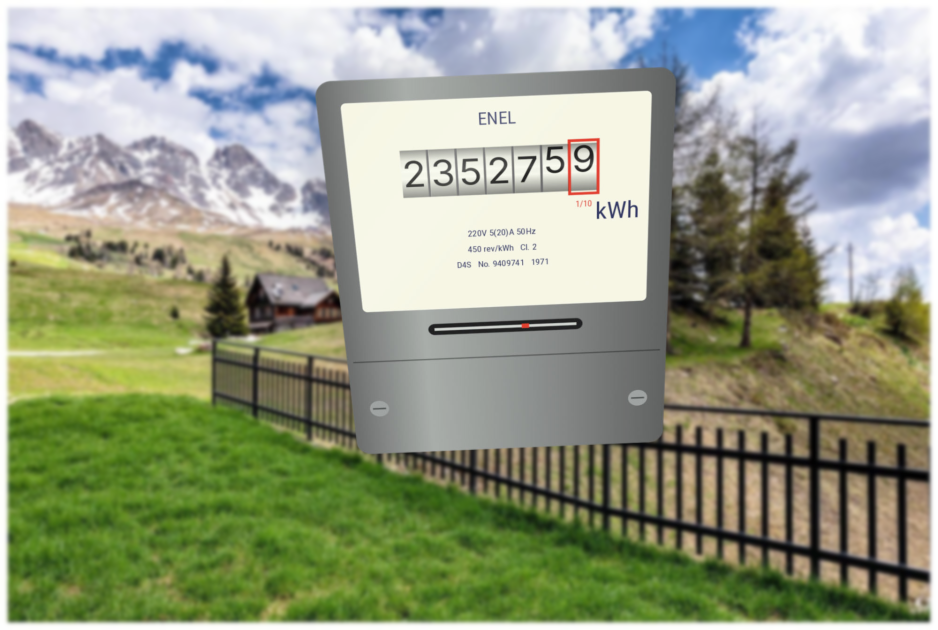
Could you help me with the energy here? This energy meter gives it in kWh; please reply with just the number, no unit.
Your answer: 235275.9
